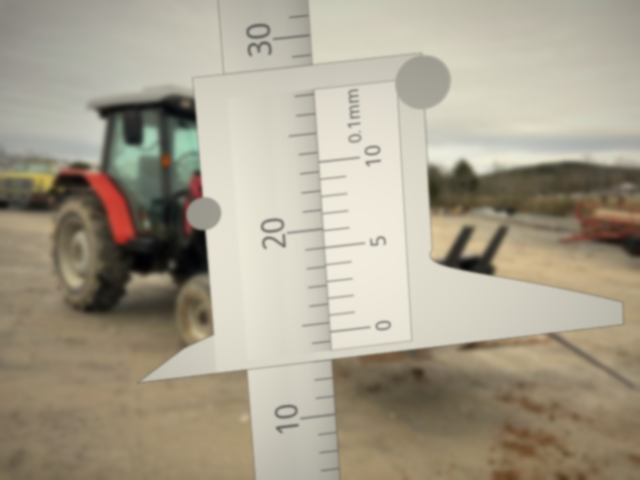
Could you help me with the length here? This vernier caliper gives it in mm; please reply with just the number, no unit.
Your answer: 14.5
